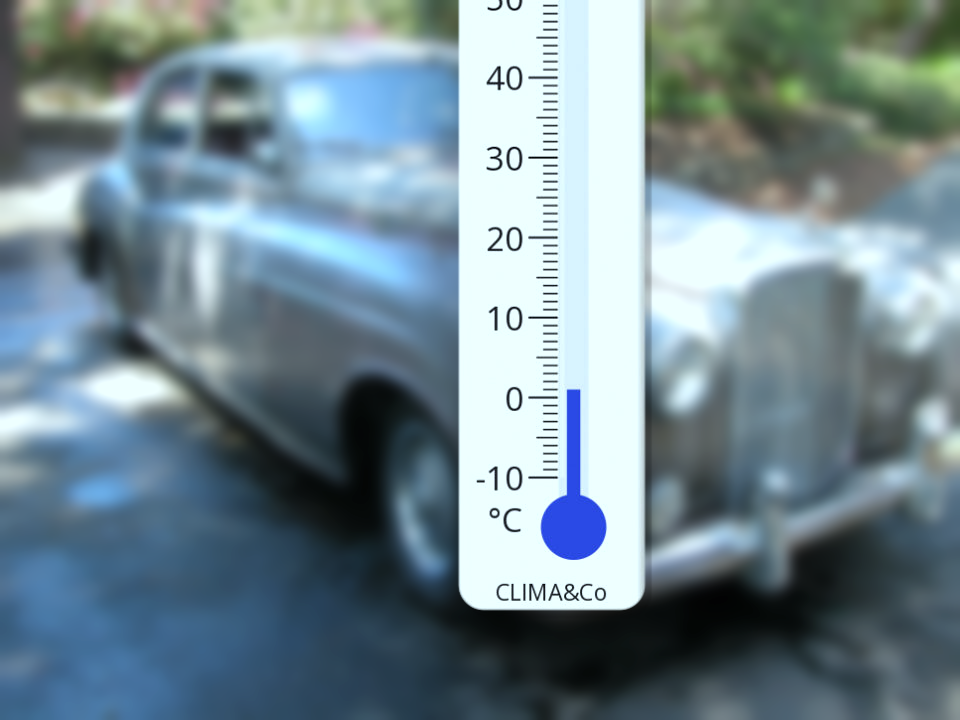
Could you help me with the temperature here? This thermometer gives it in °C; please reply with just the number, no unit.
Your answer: 1
